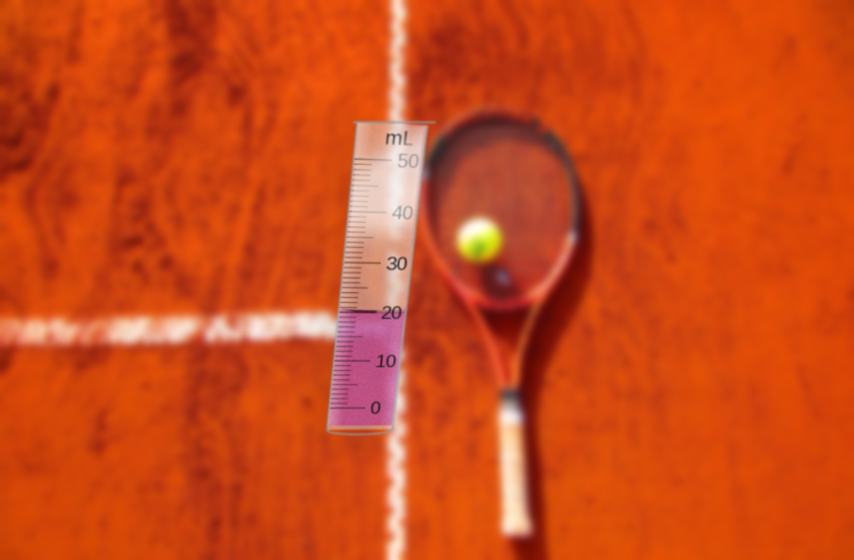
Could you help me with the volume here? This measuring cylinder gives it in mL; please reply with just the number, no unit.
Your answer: 20
